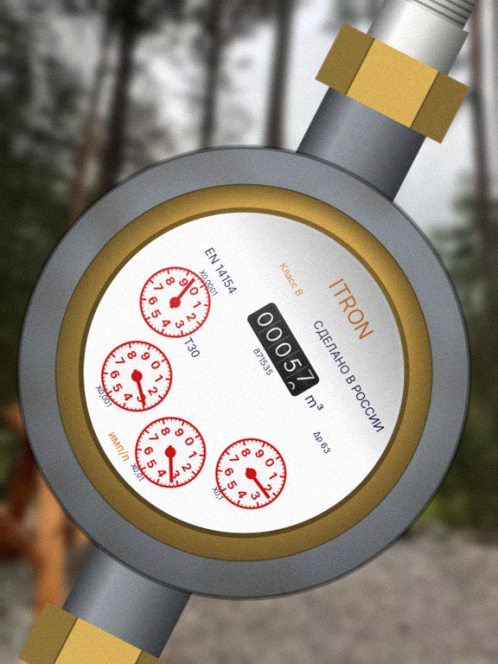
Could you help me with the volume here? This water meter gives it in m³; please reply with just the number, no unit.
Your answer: 57.2329
